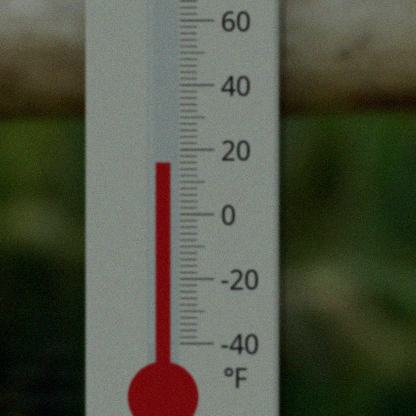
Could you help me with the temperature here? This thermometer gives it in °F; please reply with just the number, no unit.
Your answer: 16
